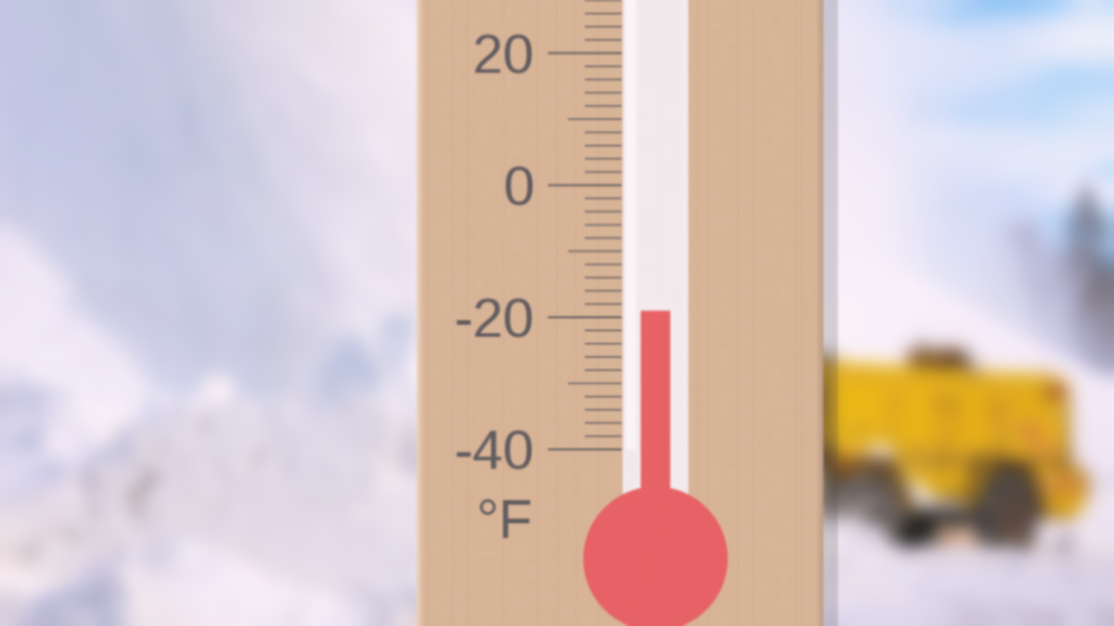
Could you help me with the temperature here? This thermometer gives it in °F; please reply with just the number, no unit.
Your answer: -19
